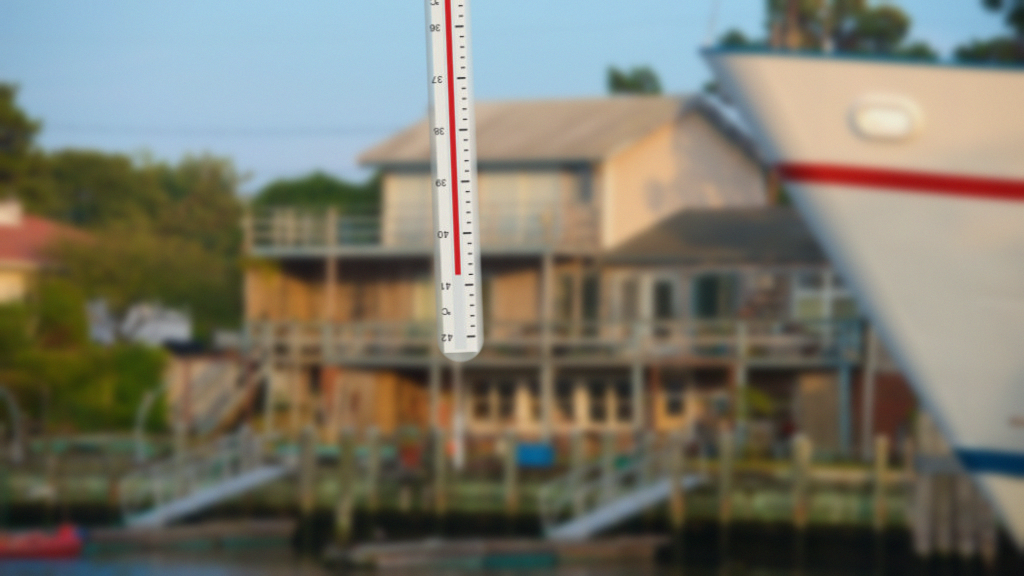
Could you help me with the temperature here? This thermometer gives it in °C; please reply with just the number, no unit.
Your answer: 40.8
